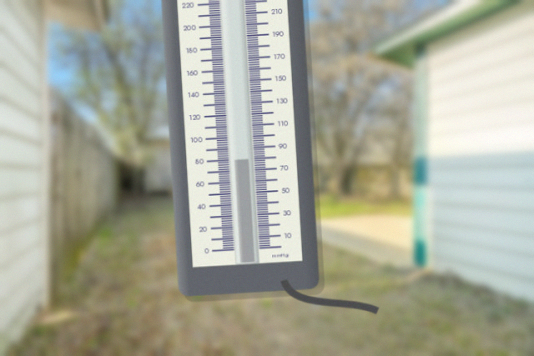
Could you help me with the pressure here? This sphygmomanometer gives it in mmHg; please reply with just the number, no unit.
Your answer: 80
